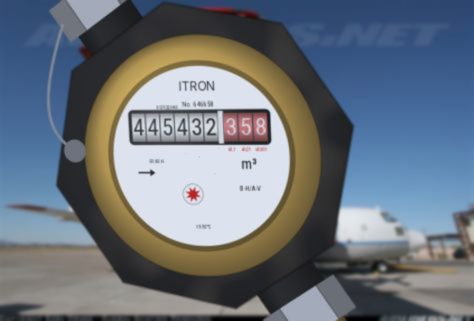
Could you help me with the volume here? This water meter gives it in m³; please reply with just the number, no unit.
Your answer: 445432.358
